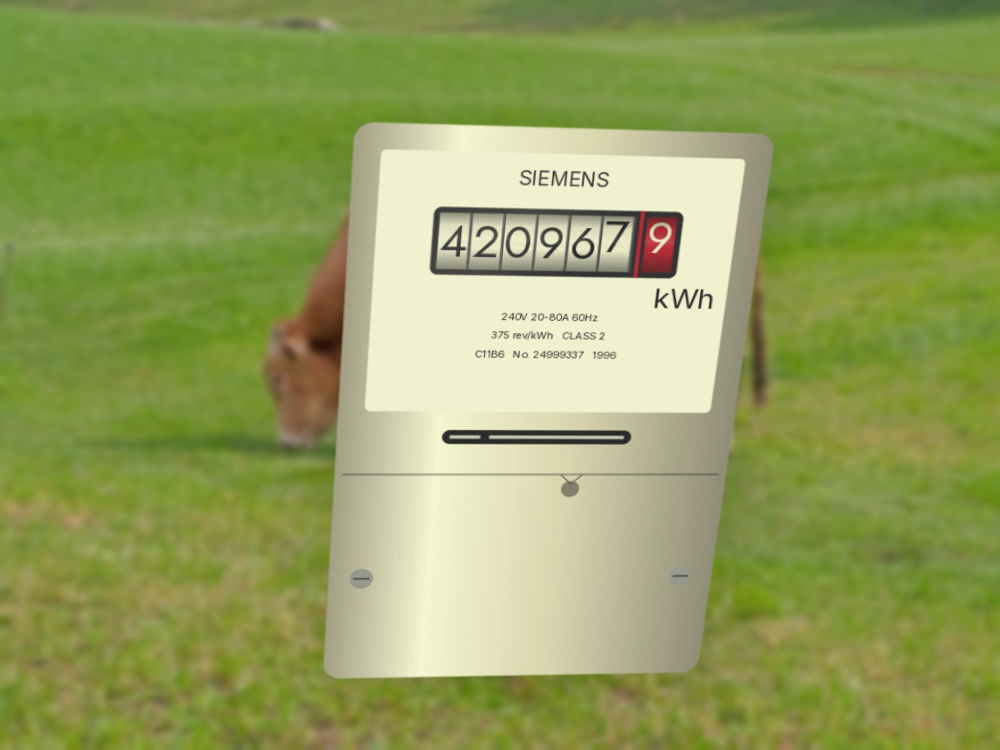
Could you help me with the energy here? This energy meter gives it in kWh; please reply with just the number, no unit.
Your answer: 420967.9
